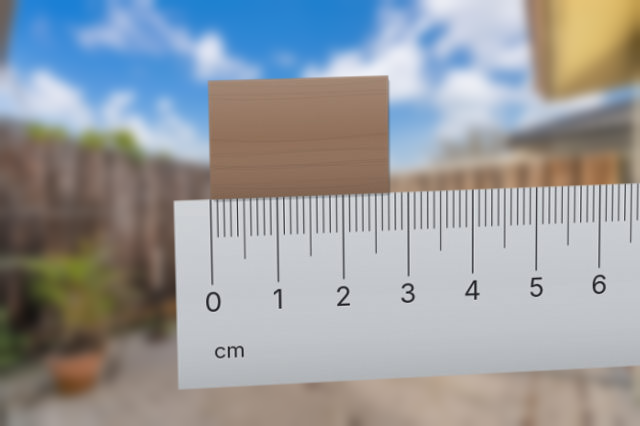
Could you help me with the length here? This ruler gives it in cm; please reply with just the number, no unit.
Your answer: 2.7
